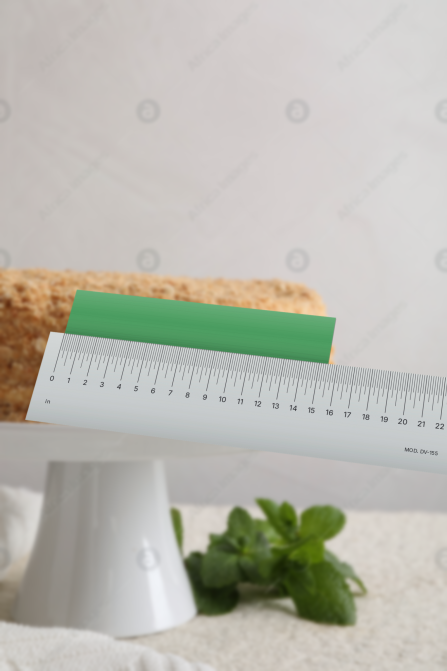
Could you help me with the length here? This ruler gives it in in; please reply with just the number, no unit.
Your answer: 15.5
